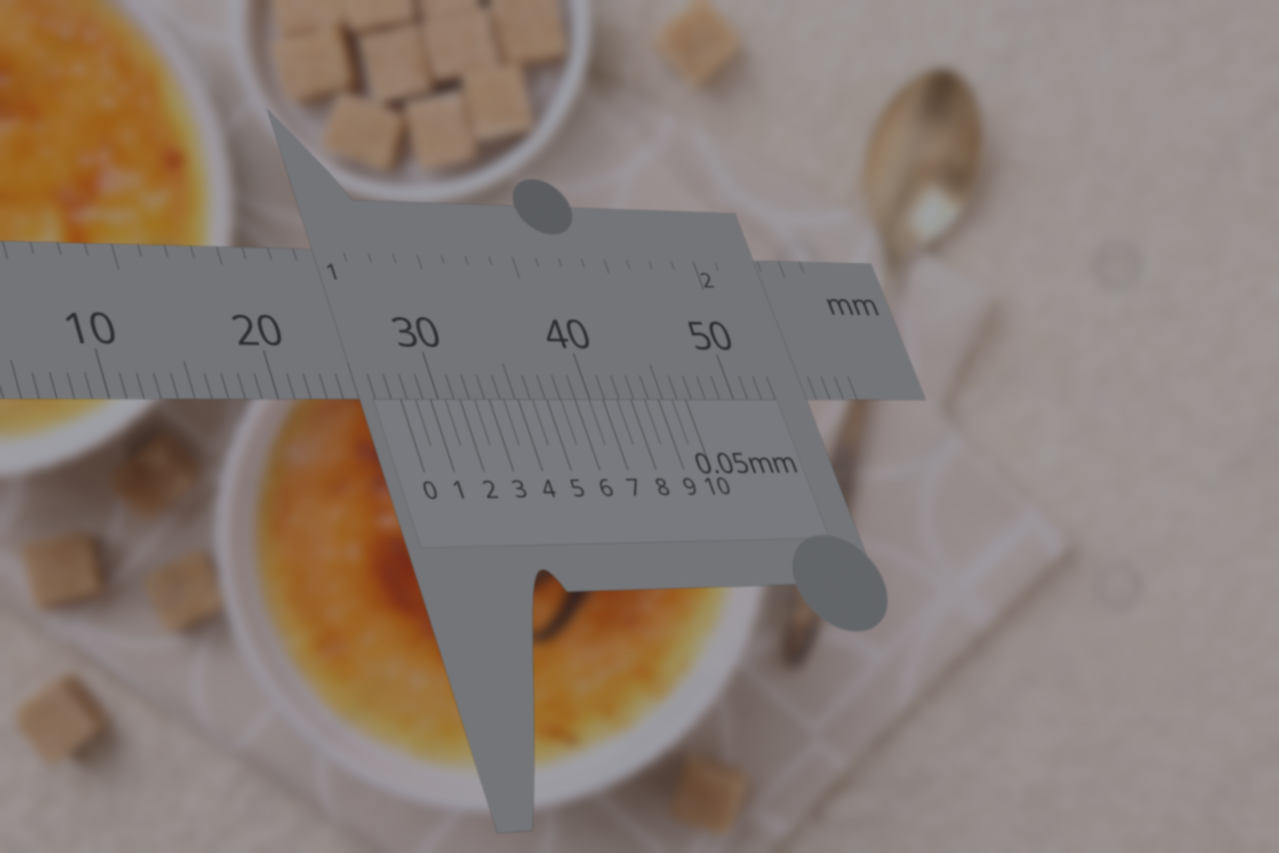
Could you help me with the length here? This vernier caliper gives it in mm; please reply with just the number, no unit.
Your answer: 27.6
